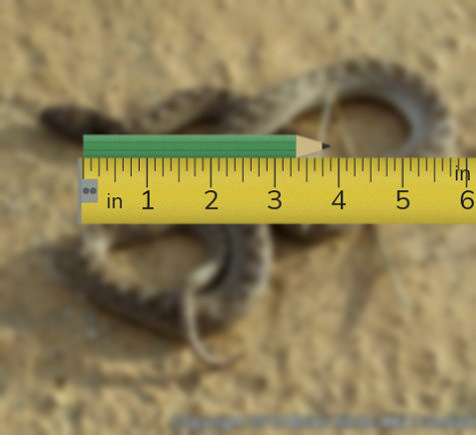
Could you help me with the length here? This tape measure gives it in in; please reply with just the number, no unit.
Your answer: 3.875
